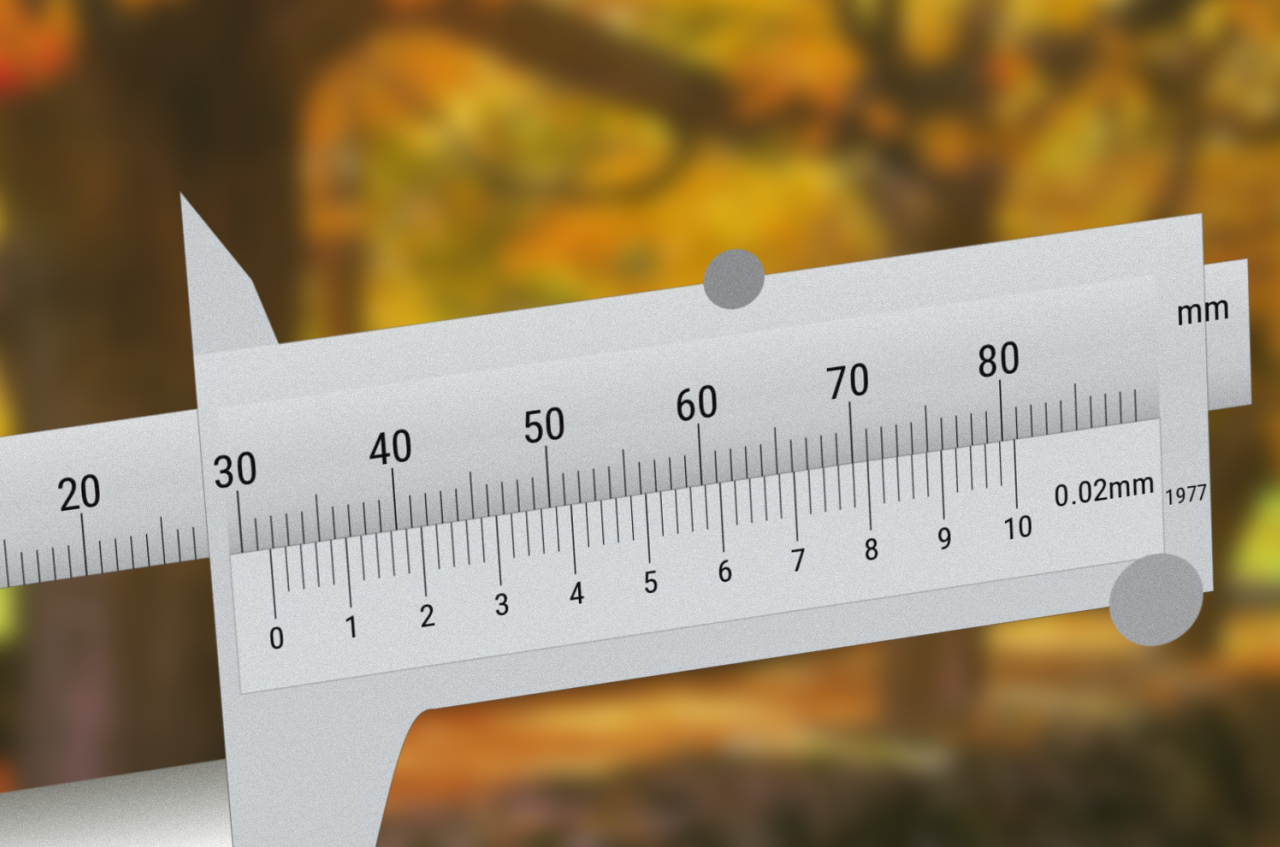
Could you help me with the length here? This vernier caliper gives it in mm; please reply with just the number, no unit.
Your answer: 31.8
